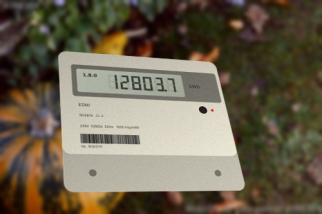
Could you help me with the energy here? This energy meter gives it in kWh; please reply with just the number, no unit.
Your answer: 12803.7
